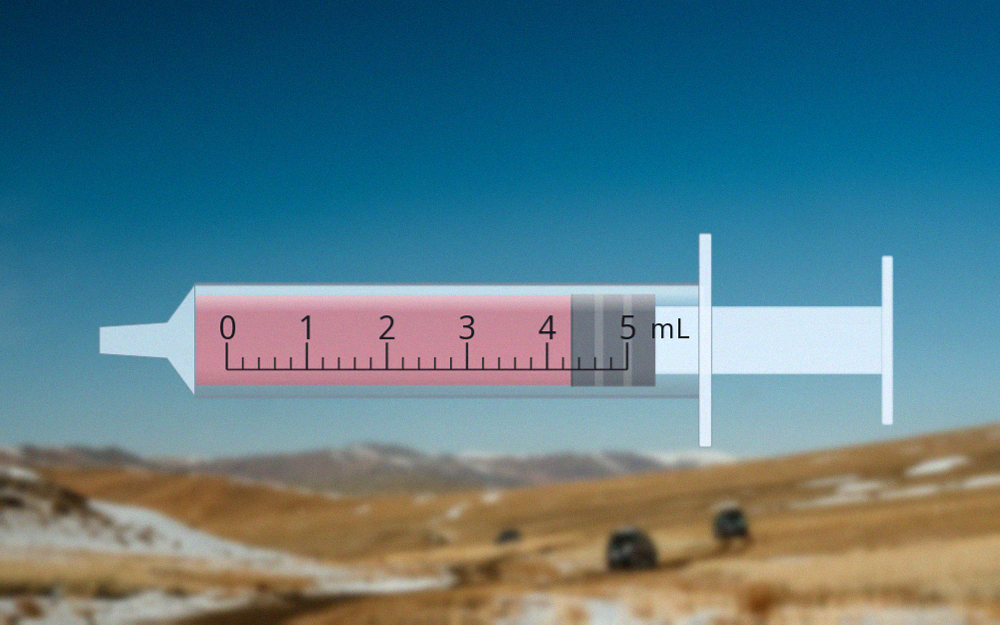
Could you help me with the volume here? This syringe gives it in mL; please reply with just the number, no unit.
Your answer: 4.3
